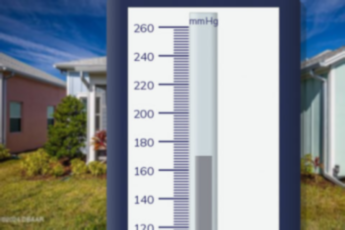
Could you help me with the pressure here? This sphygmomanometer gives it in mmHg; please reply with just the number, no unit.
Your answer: 170
